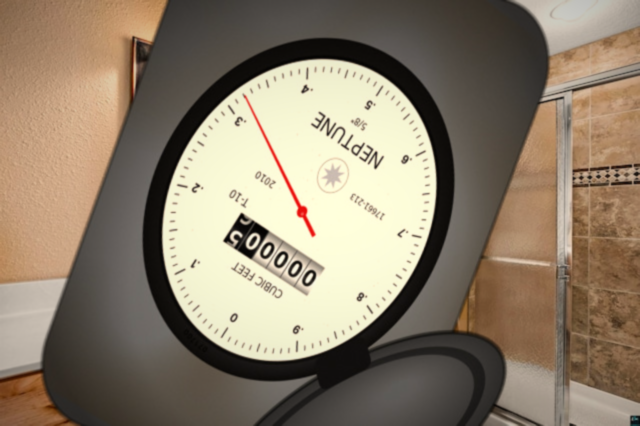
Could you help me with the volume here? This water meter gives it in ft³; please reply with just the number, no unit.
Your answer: 5.32
